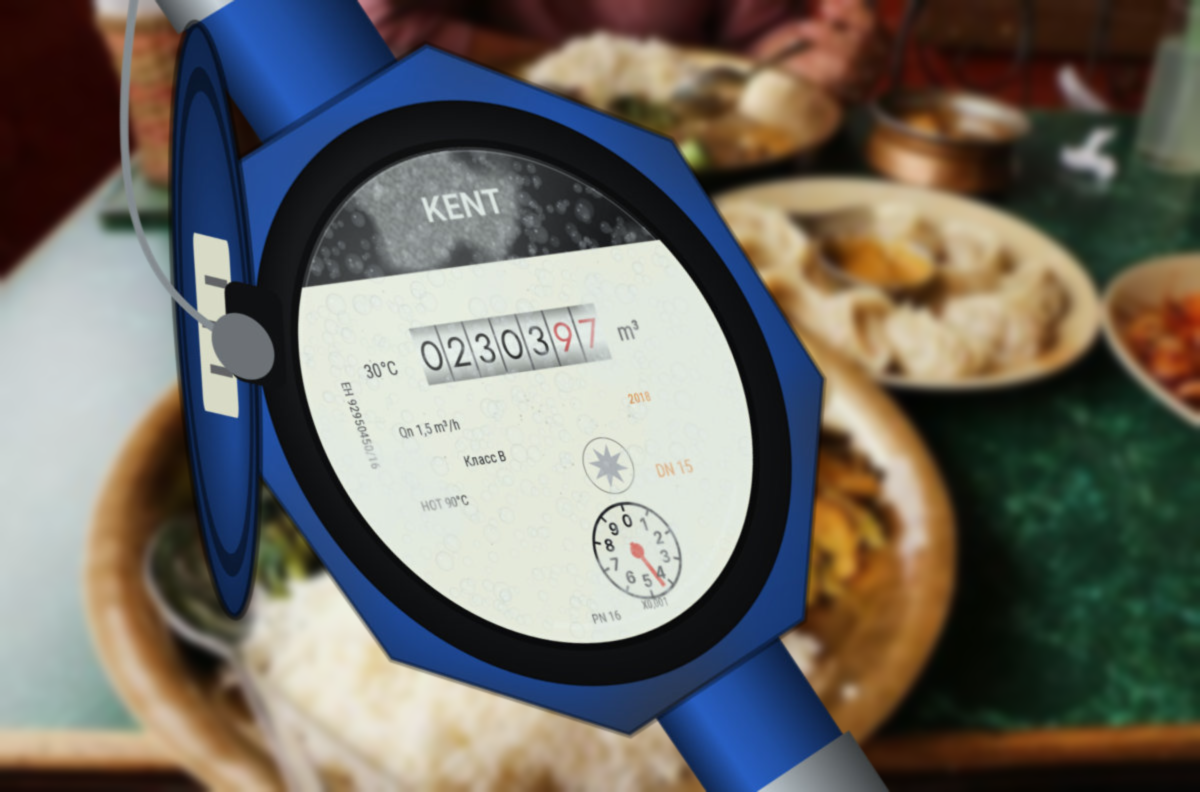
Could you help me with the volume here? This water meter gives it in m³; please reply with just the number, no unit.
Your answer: 2303.974
